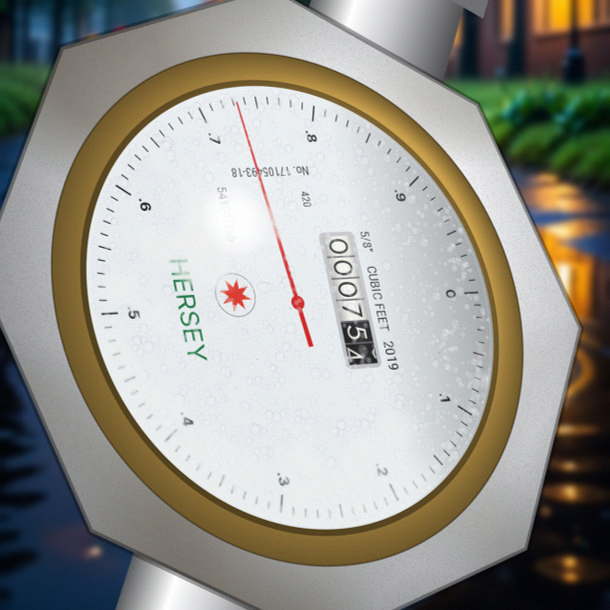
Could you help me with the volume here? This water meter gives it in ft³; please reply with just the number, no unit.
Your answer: 753.73
